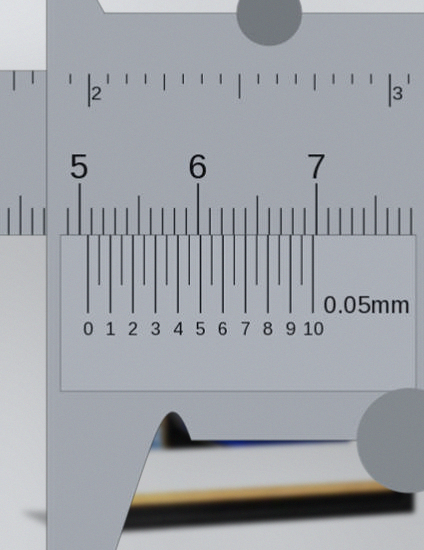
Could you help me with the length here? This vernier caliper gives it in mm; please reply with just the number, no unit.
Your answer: 50.7
